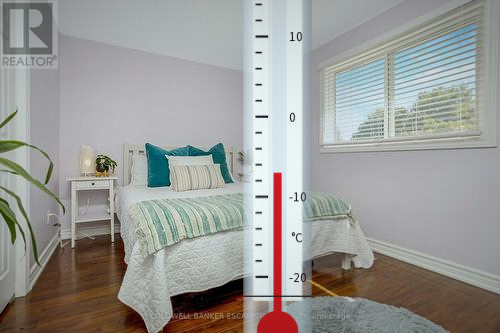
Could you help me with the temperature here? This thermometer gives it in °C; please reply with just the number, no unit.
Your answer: -7
